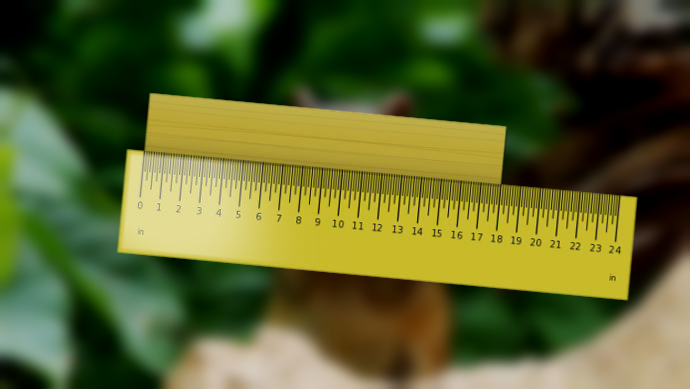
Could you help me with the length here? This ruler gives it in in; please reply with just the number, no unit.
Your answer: 18
